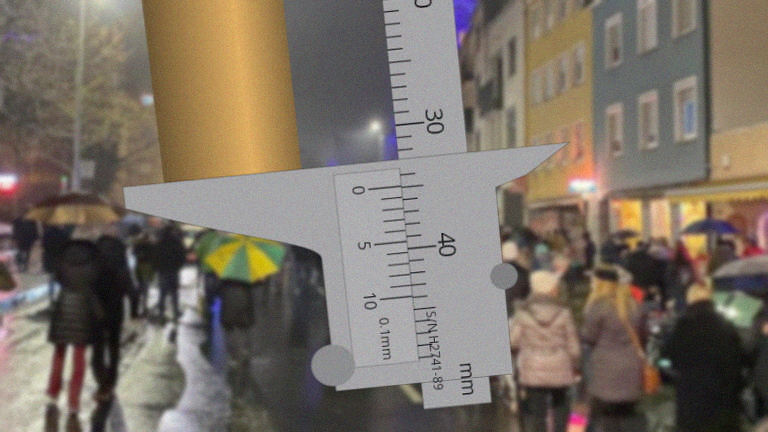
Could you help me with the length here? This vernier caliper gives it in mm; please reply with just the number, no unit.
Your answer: 34.9
